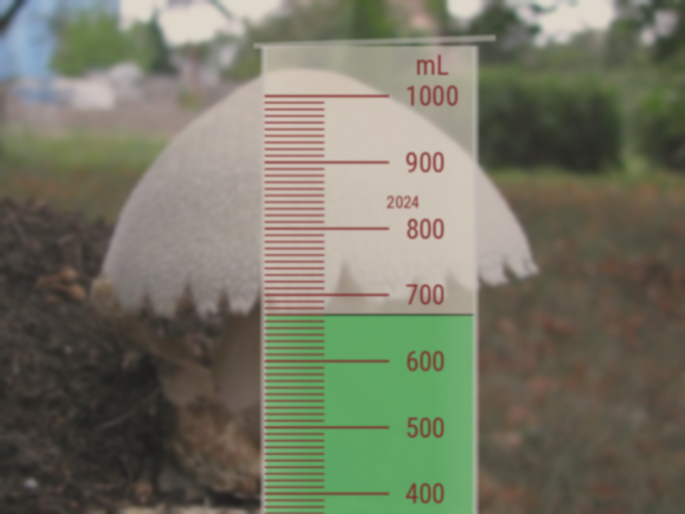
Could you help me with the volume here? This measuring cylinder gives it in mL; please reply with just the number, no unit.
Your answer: 670
